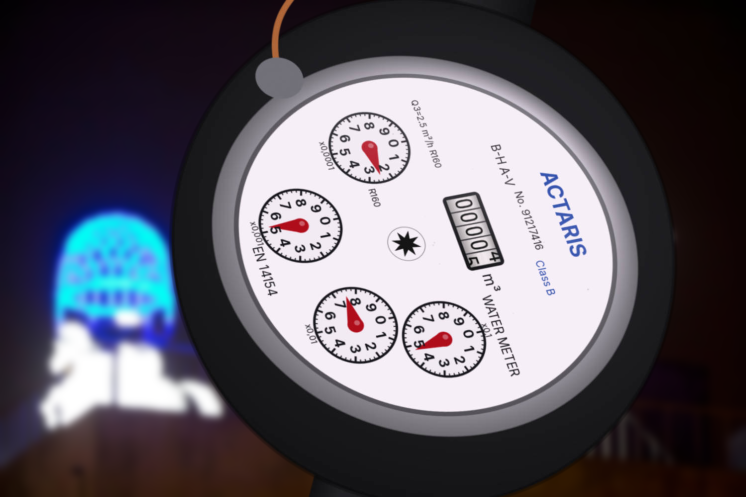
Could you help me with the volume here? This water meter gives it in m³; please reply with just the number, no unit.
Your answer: 4.4752
